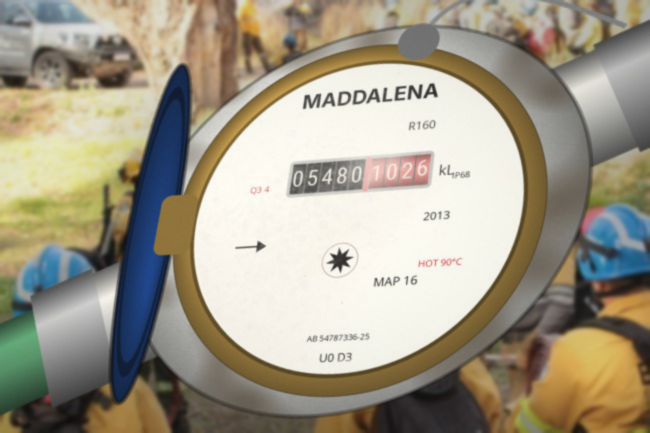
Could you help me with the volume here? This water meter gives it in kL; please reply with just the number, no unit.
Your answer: 5480.1026
